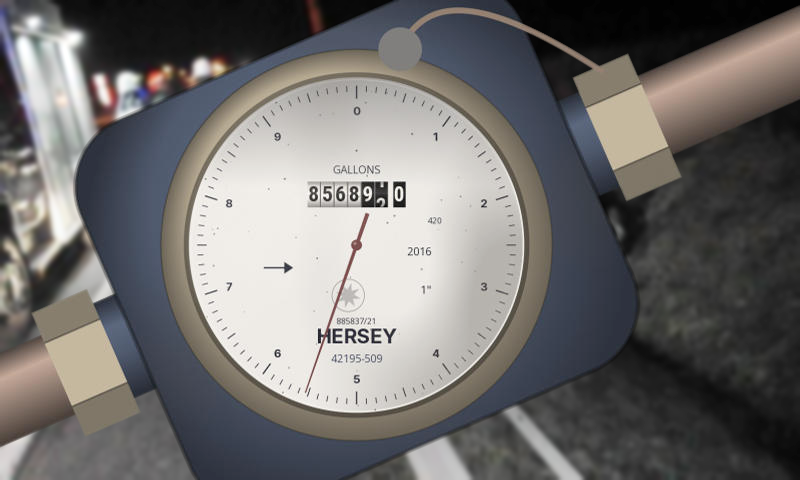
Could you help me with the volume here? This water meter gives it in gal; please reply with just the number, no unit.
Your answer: 8568915.5
